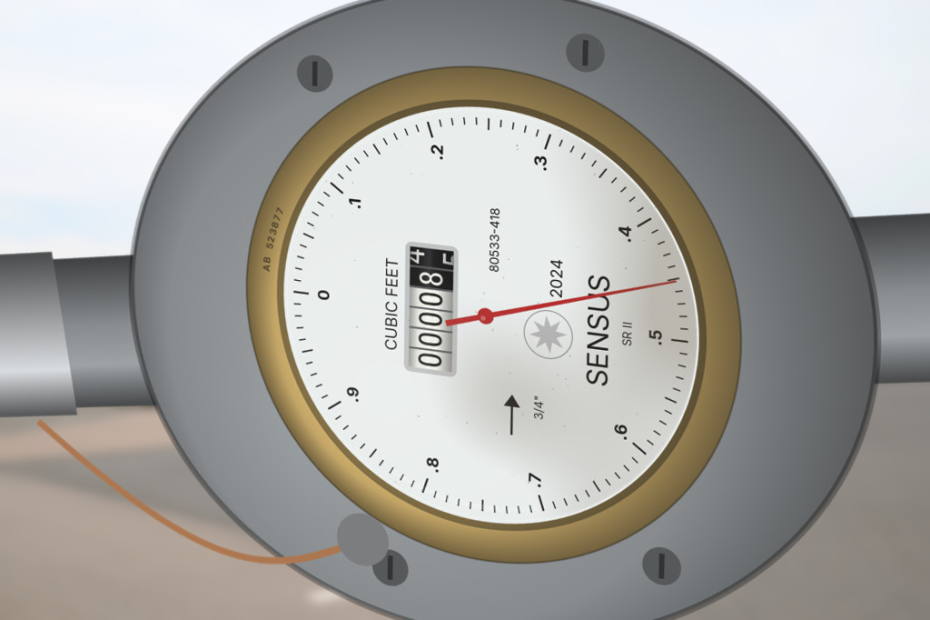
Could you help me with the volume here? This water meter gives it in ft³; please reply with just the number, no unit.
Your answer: 84.45
